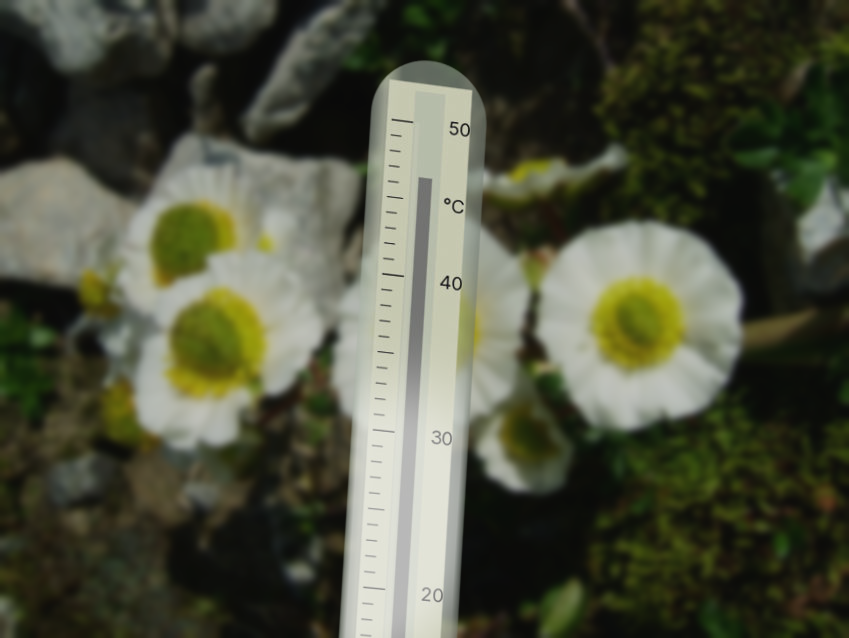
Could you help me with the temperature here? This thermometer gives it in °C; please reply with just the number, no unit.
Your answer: 46.5
